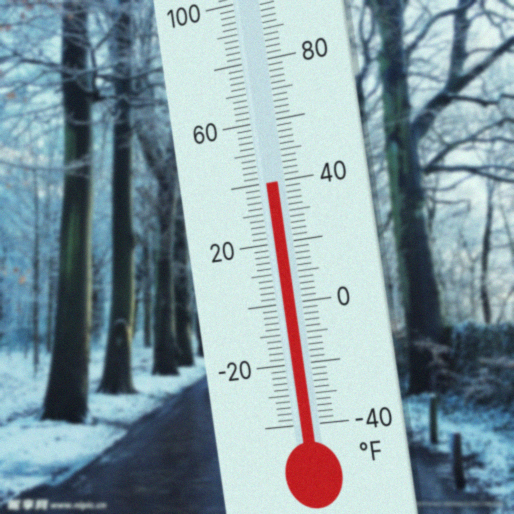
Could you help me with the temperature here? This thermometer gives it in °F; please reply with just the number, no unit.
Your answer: 40
